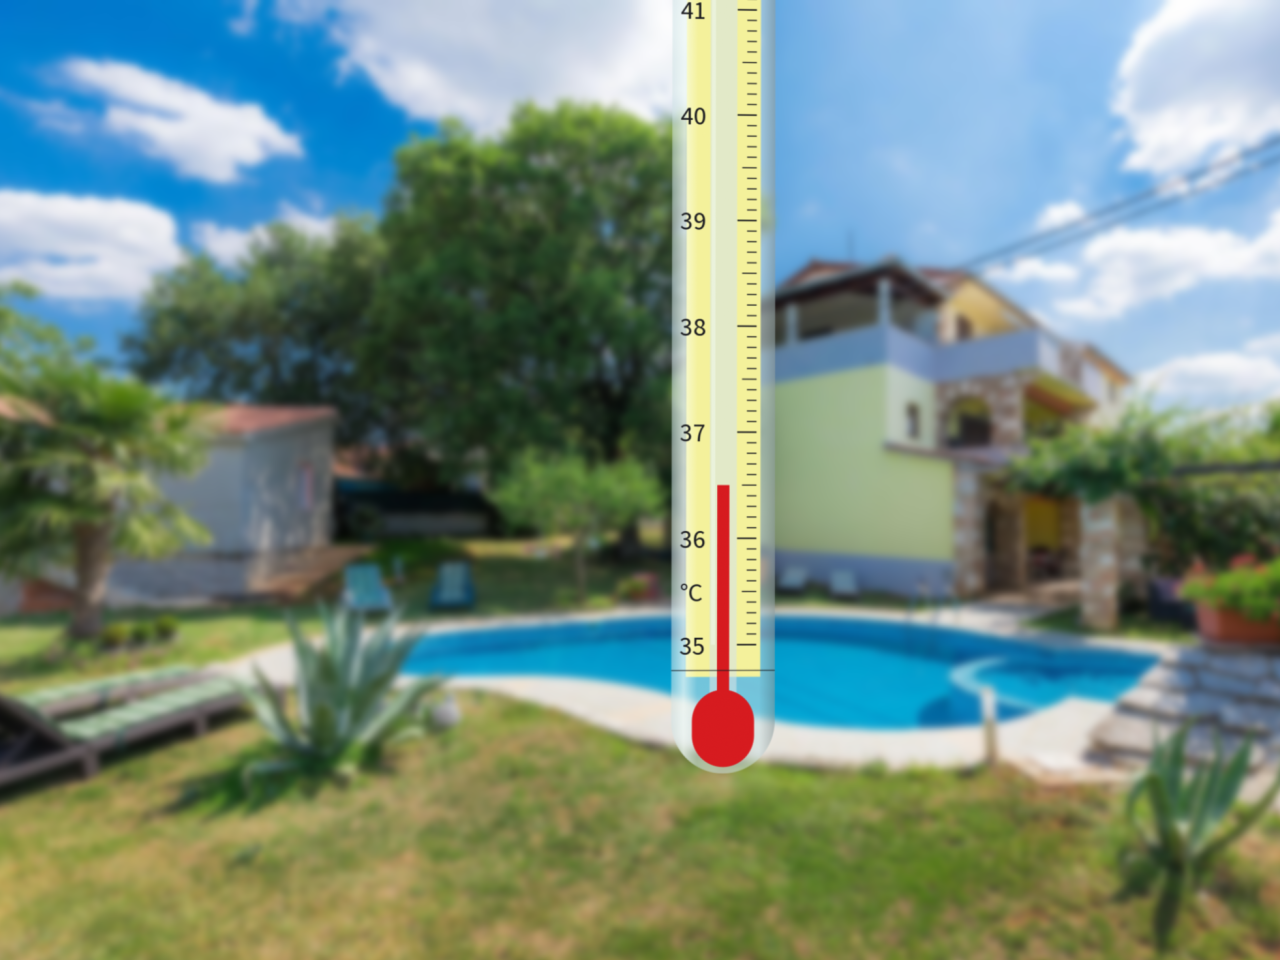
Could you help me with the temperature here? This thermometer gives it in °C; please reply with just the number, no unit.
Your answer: 36.5
